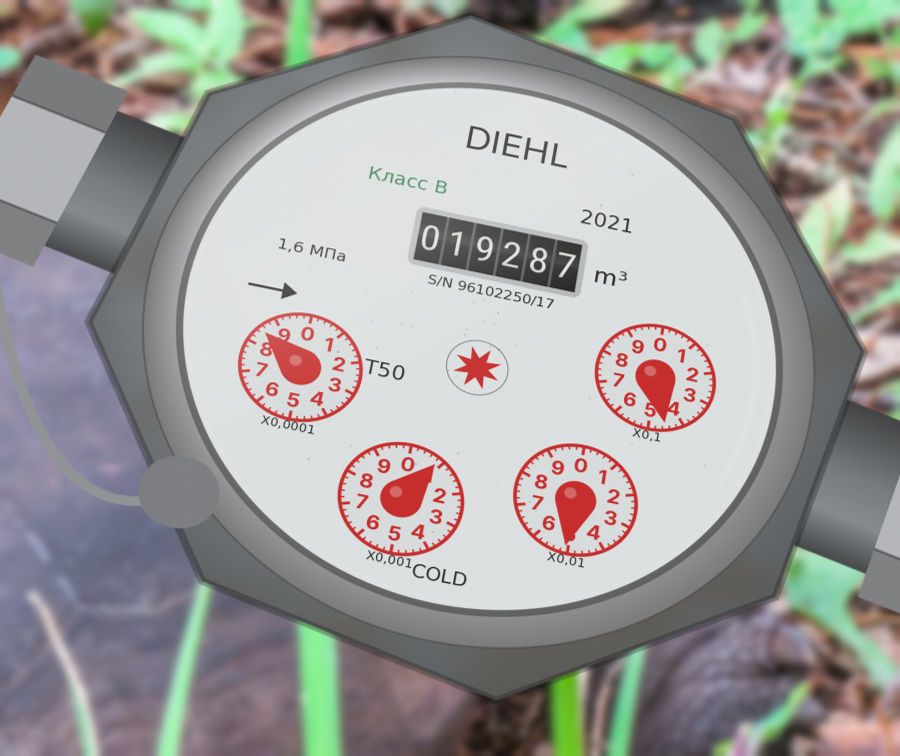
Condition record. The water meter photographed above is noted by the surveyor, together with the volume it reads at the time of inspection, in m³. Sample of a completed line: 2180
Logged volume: 19287.4508
